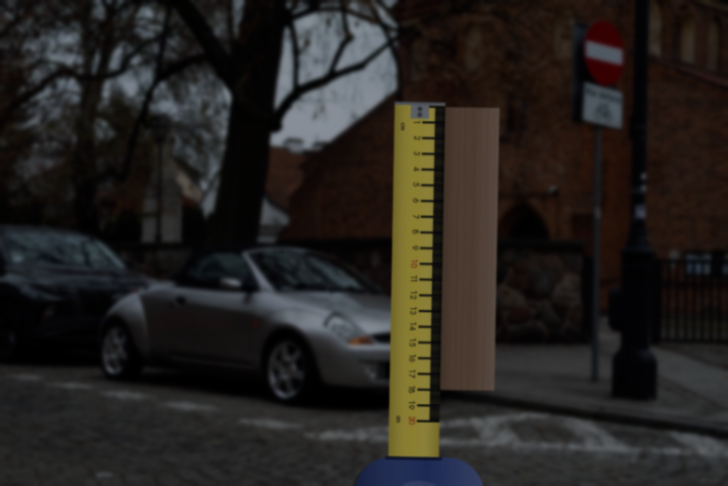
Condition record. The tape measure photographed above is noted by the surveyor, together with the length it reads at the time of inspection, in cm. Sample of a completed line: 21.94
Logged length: 18
